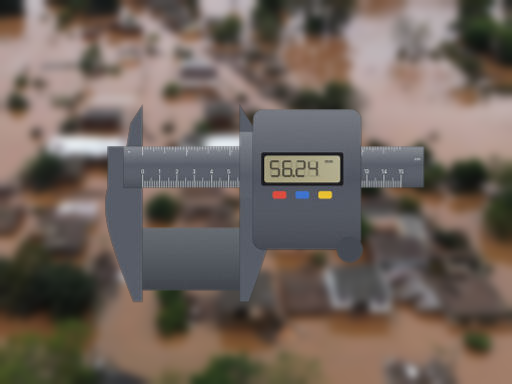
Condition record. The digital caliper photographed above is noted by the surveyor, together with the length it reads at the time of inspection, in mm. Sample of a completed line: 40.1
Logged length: 56.24
